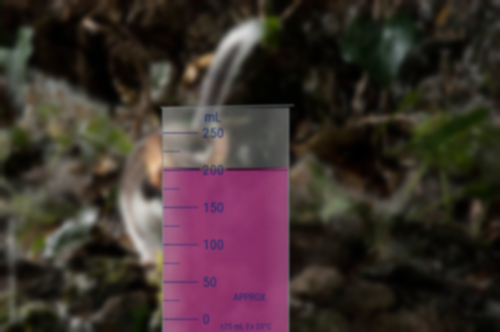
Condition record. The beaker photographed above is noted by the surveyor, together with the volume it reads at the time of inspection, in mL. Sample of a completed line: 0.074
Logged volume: 200
